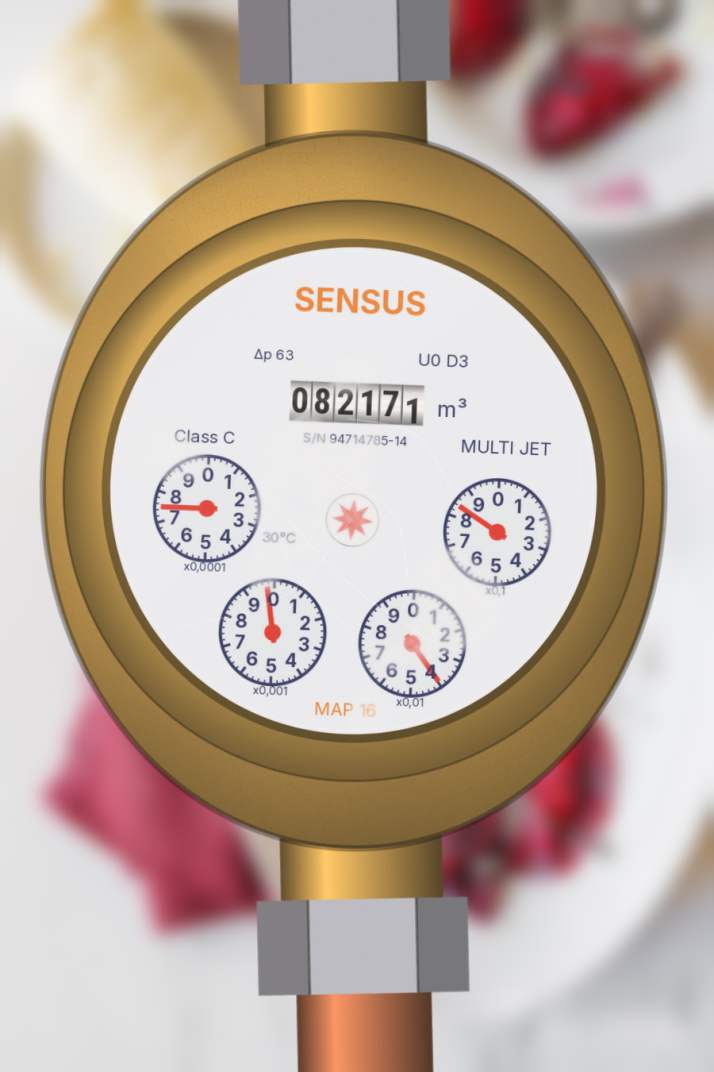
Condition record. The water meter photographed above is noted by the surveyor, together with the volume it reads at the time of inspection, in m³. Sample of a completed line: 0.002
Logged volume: 82170.8397
